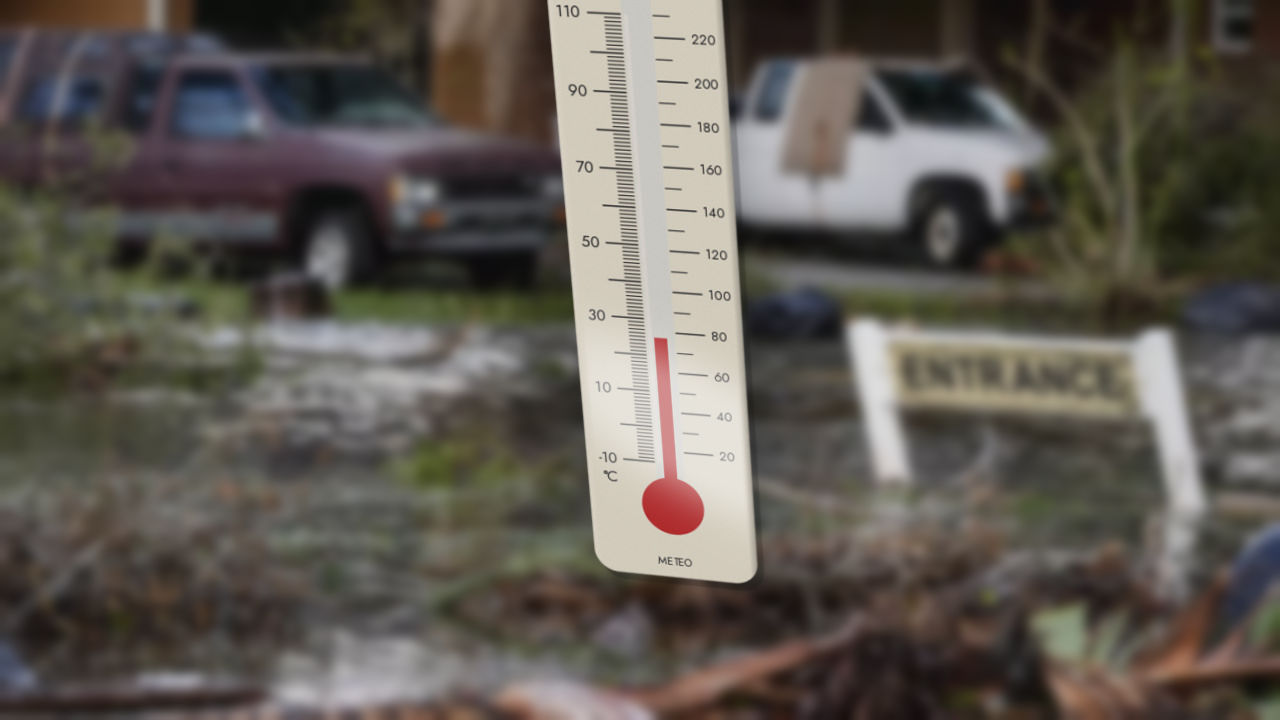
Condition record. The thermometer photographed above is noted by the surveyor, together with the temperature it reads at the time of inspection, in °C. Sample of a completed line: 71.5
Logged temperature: 25
